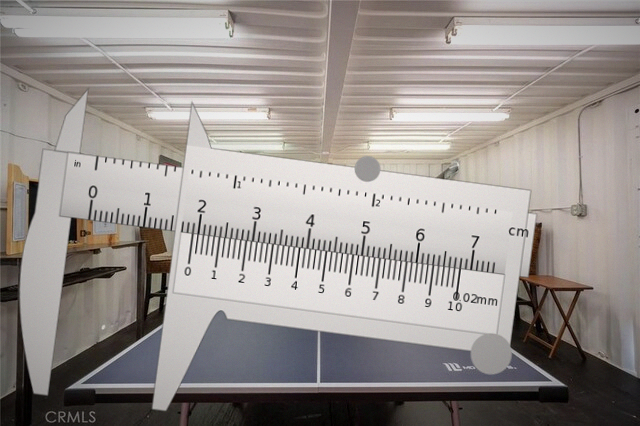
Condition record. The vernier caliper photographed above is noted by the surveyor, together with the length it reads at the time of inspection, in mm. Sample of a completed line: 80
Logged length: 19.0
